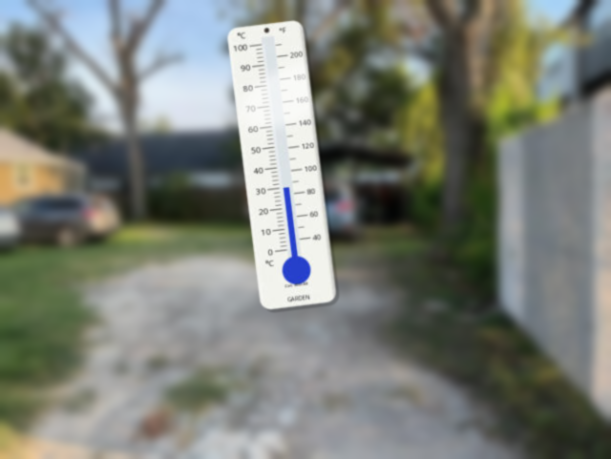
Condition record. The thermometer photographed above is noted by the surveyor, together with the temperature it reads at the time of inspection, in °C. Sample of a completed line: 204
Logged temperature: 30
